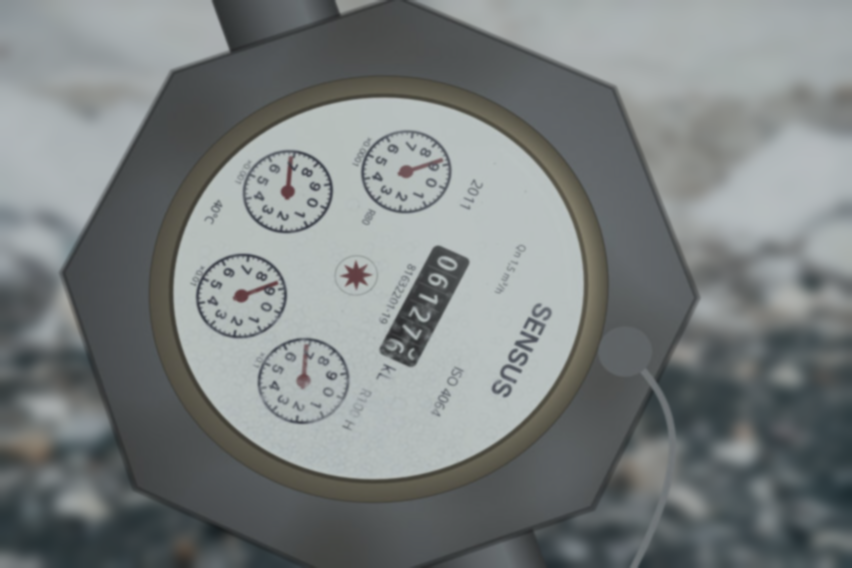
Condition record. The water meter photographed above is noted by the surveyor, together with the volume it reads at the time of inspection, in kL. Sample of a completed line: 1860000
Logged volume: 61275.6868
